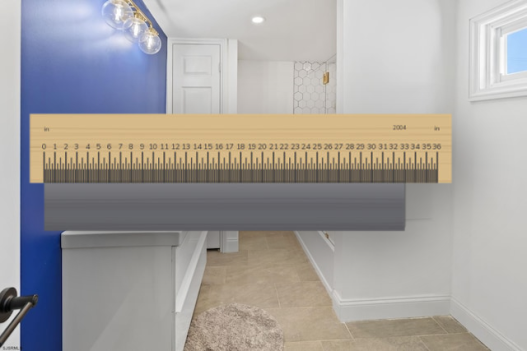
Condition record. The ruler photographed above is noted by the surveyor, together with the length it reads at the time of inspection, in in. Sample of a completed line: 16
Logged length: 33
